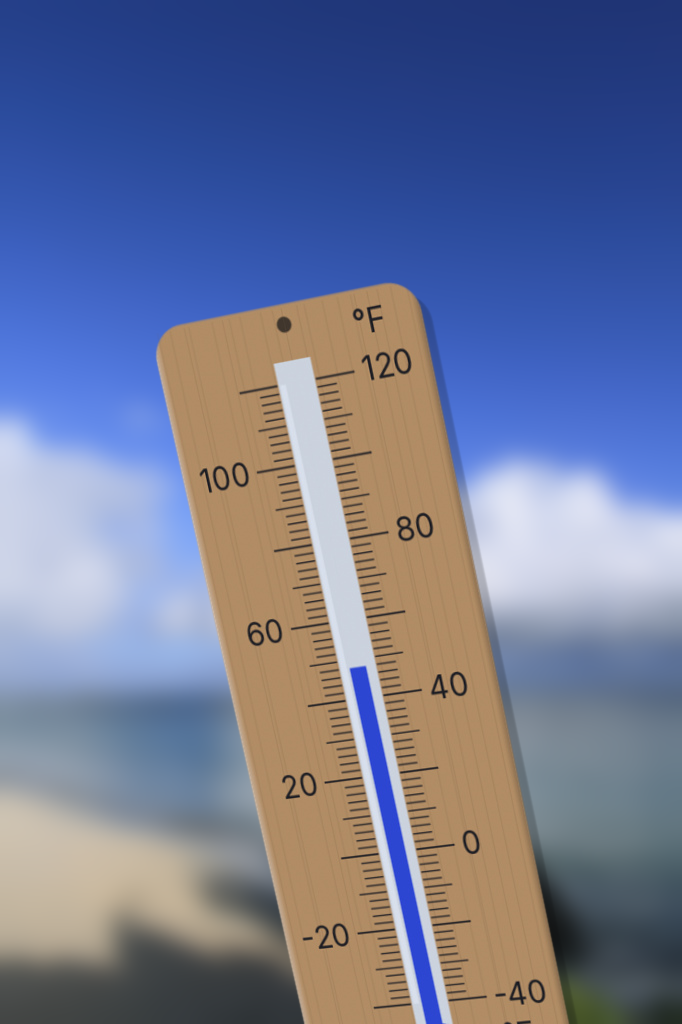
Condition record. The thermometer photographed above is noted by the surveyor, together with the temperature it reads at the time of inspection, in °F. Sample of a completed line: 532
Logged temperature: 48
